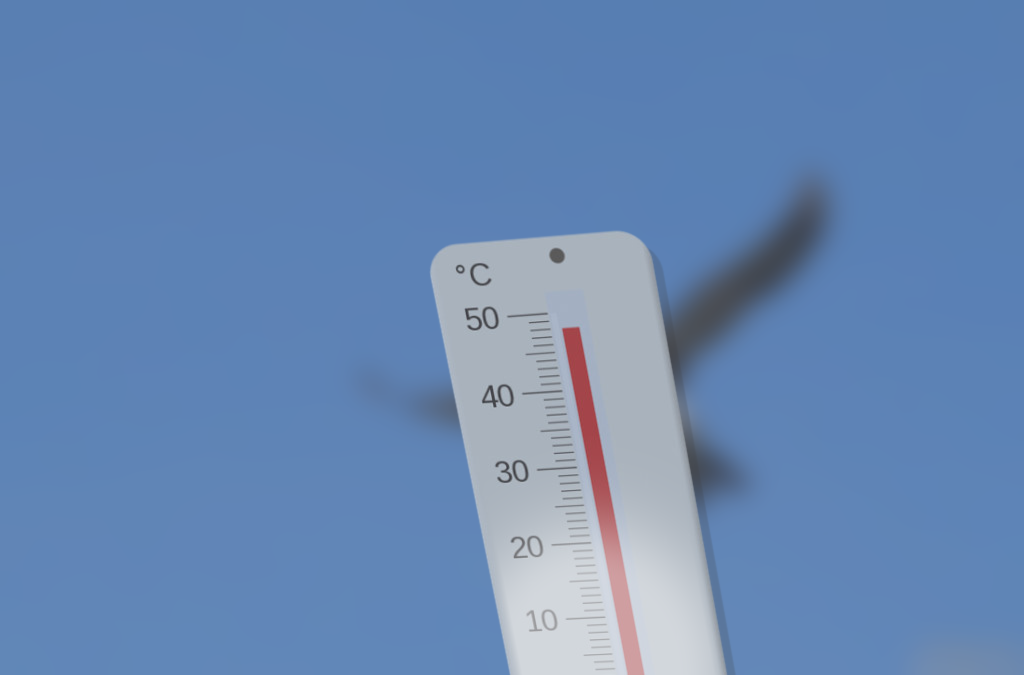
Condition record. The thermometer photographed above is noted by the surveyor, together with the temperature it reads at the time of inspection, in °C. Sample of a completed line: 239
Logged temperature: 48
